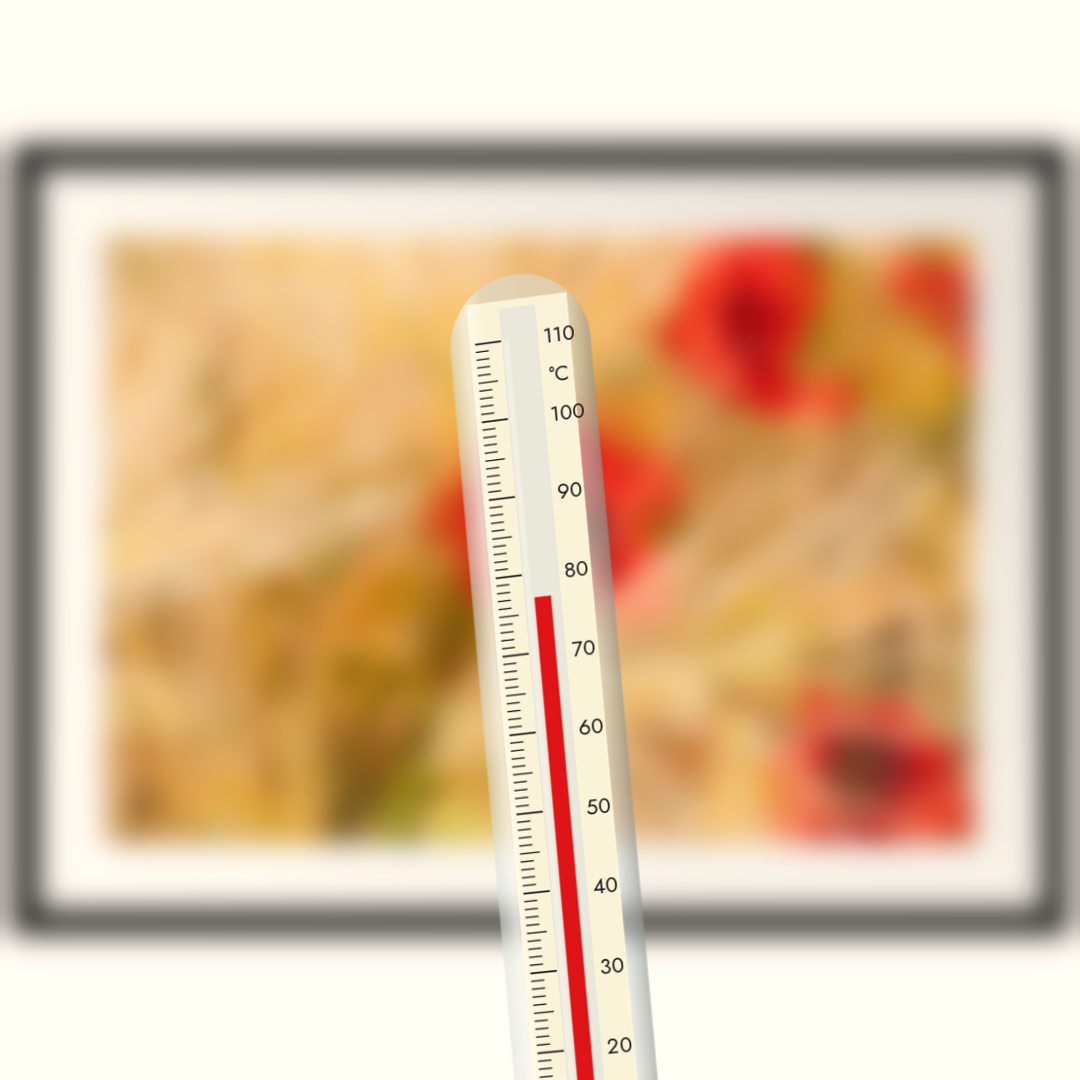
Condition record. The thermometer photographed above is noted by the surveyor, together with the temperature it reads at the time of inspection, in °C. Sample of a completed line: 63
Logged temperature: 77
